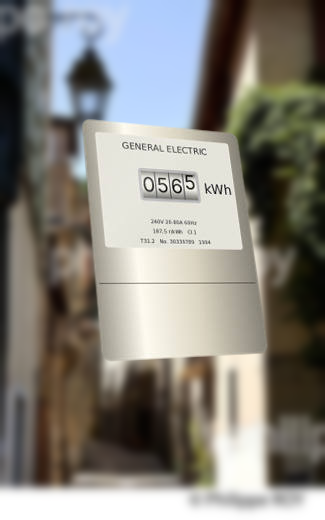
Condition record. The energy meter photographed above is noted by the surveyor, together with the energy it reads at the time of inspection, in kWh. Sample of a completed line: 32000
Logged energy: 565
